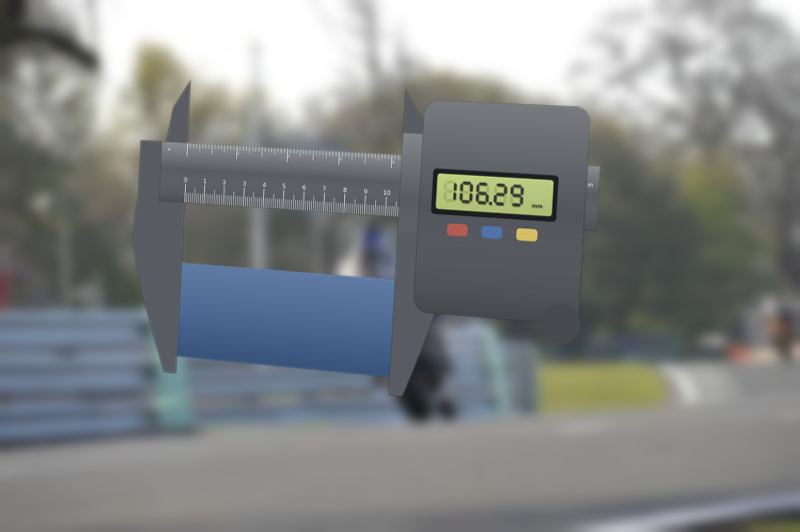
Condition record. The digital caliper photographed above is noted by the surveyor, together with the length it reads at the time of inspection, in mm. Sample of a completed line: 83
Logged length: 106.29
